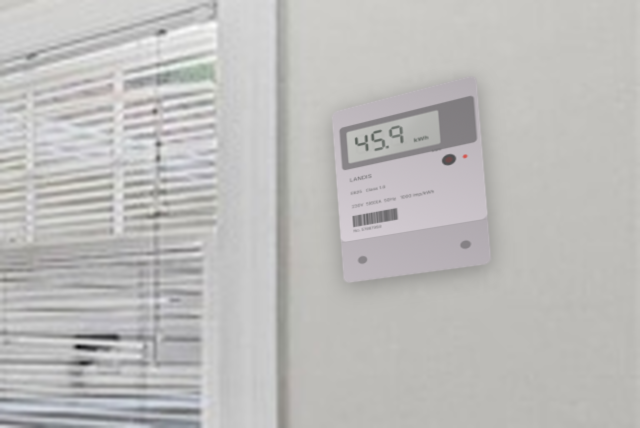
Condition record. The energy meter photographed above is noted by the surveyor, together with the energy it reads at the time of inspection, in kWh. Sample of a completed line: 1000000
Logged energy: 45.9
